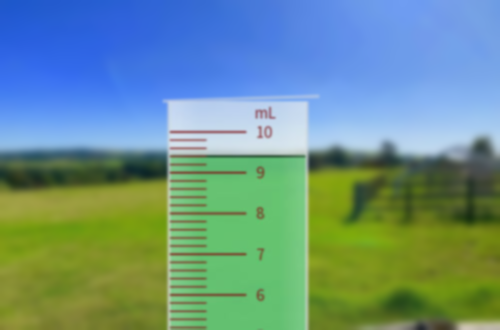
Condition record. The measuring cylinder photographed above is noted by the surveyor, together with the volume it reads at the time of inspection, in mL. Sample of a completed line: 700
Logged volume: 9.4
